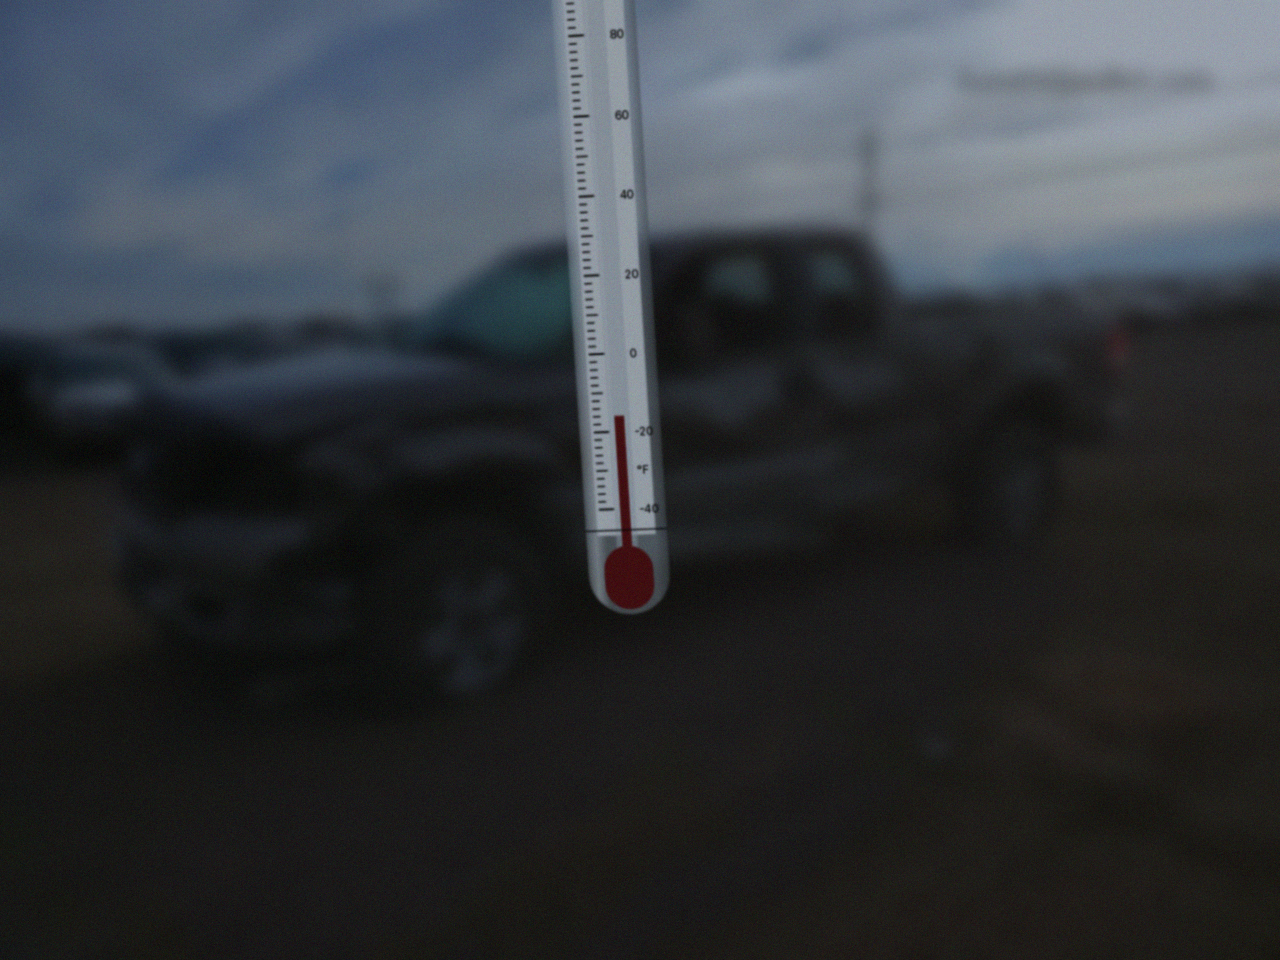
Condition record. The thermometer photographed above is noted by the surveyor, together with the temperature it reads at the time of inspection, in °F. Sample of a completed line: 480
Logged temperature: -16
